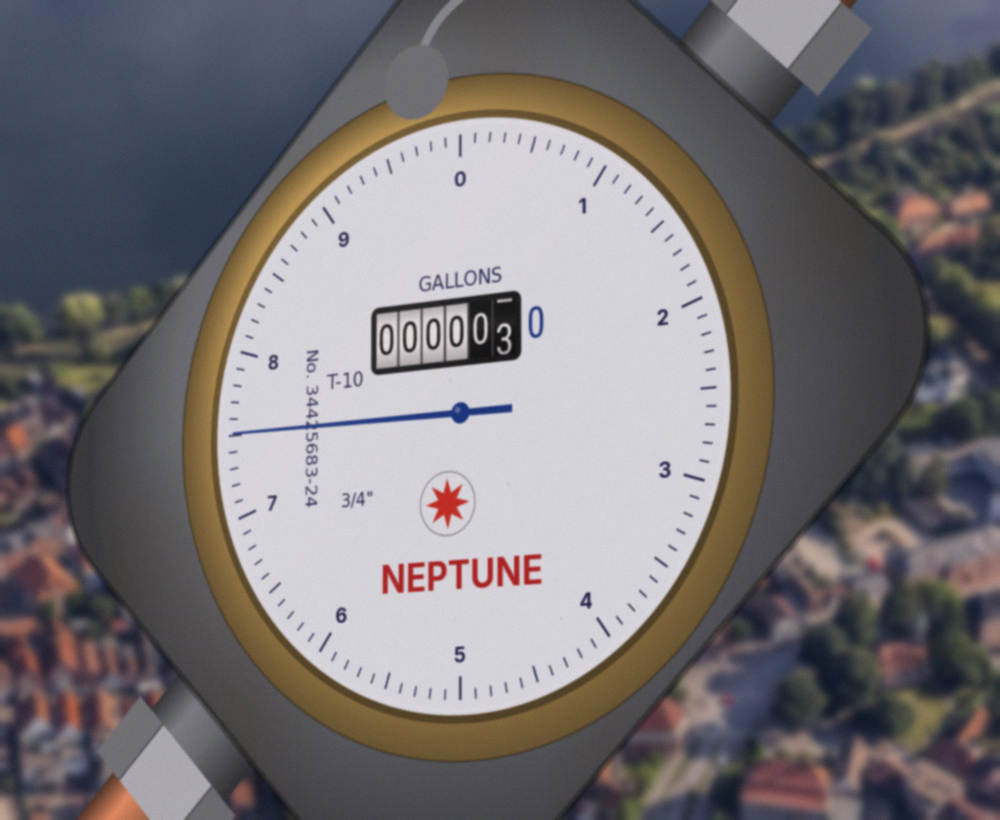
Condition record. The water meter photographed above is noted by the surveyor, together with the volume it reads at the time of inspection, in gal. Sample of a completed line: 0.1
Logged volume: 27.5
